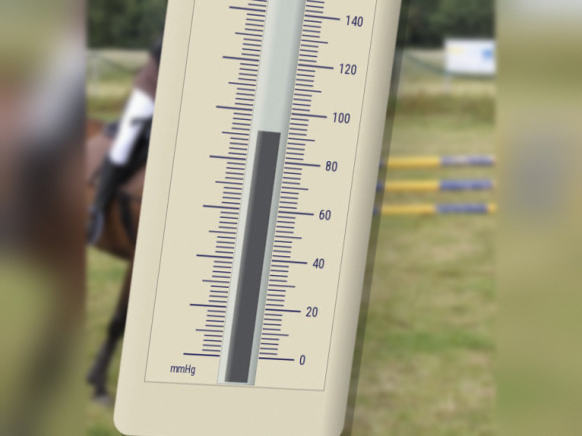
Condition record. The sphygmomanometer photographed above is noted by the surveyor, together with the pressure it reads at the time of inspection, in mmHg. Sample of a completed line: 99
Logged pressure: 92
